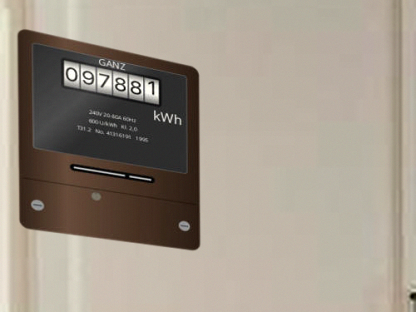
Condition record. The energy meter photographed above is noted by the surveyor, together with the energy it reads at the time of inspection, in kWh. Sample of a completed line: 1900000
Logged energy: 97881
